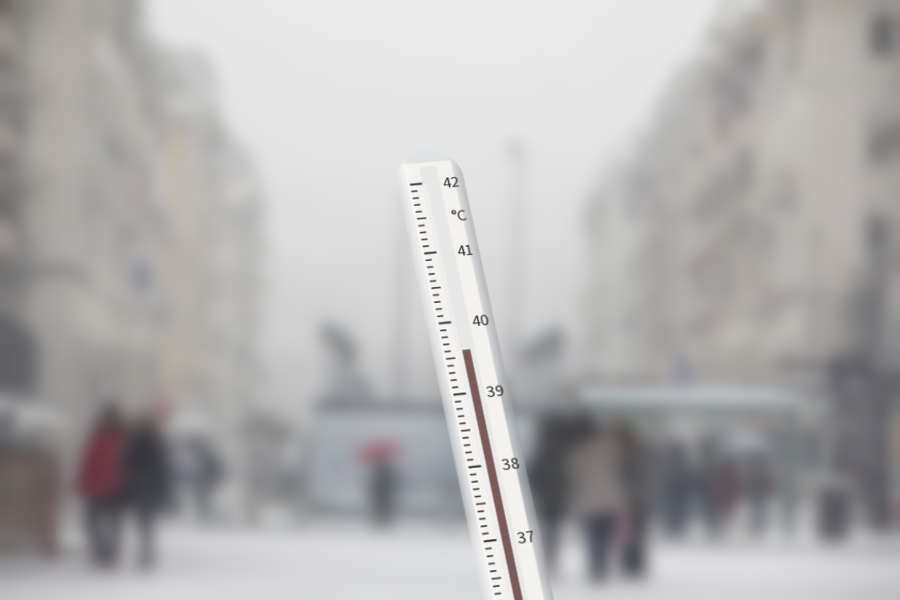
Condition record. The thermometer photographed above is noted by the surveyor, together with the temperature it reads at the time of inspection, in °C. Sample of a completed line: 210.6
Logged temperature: 39.6
